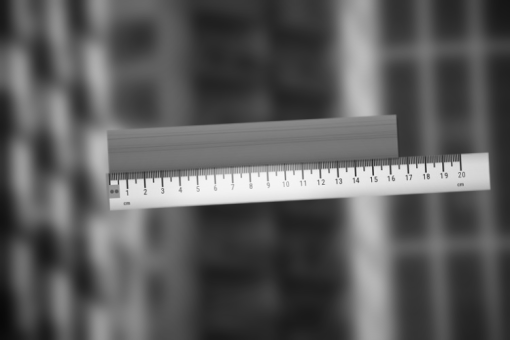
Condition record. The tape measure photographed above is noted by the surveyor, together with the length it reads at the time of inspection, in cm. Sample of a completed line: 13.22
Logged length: 16.5
